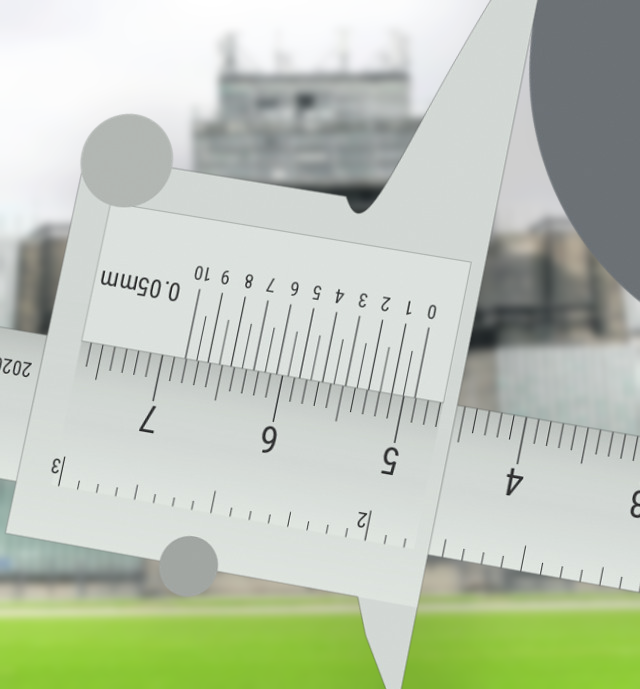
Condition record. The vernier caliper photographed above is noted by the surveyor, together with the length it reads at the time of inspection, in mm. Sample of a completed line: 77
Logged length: 49.1
